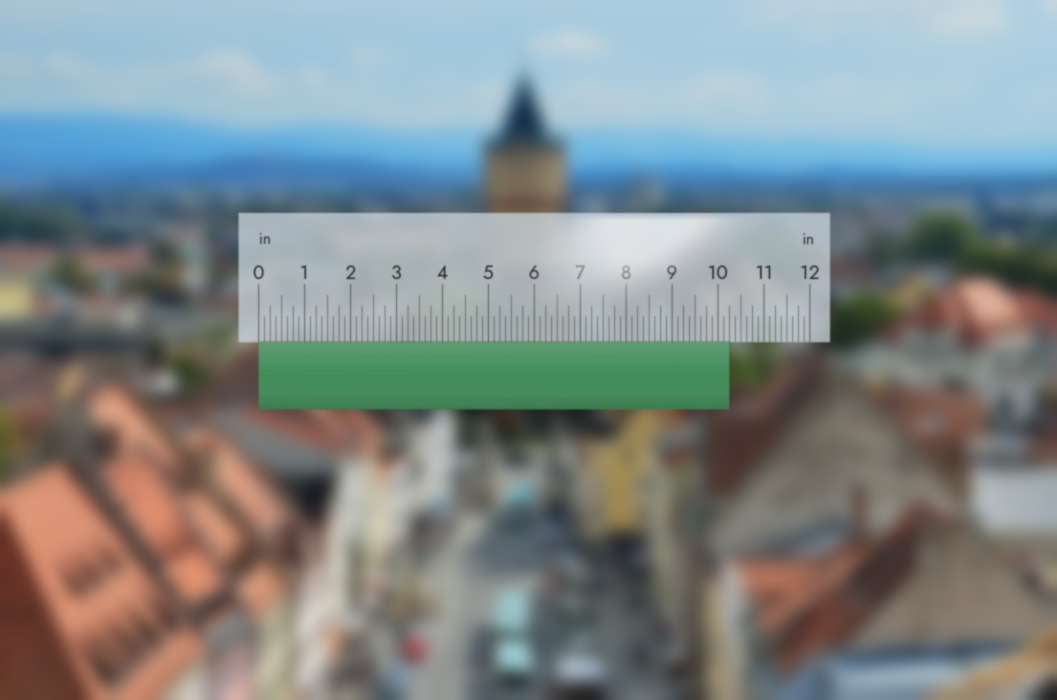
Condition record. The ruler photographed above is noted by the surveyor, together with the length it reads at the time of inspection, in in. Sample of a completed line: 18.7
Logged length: 10.25
